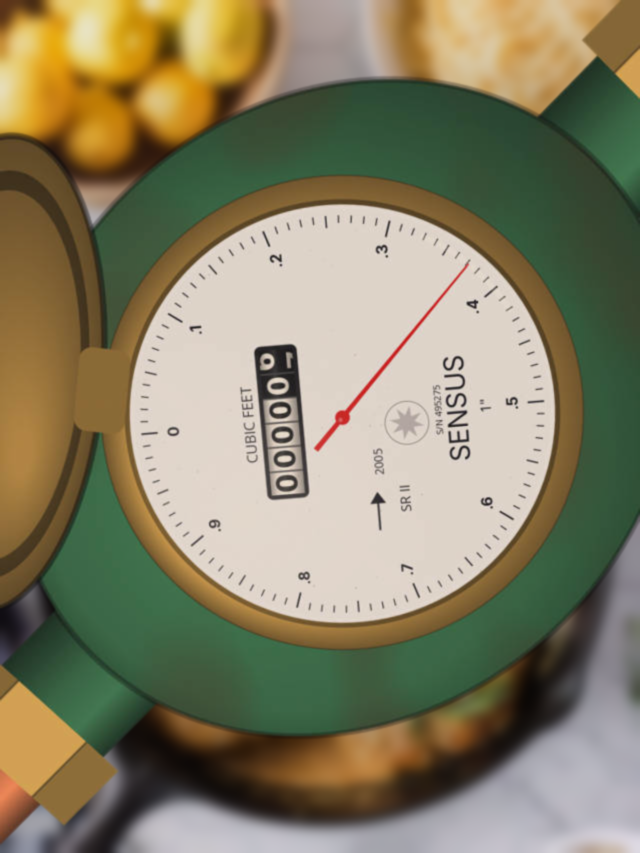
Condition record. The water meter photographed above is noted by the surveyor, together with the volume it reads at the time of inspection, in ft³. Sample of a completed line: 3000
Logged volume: 6.37
